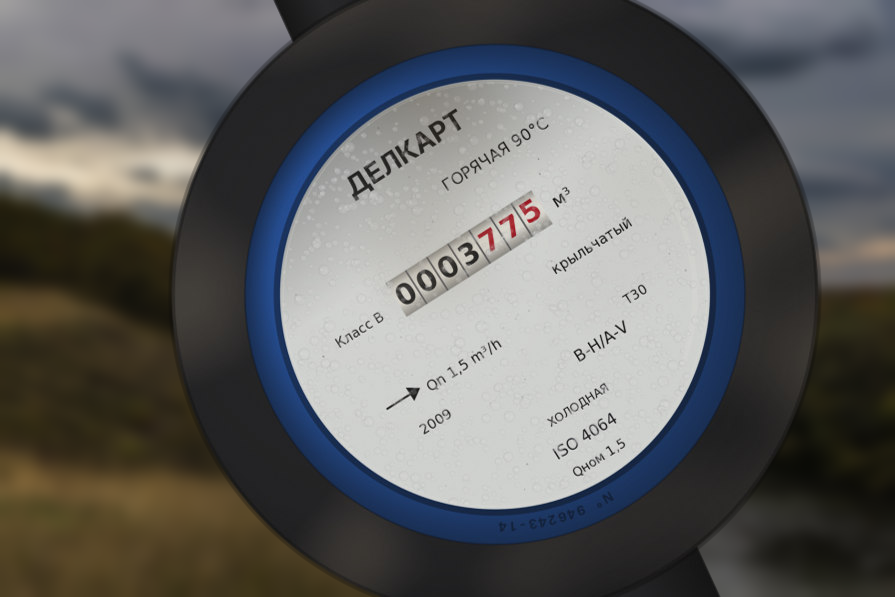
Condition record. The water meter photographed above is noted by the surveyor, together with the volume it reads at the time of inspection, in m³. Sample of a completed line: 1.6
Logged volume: 3.775
